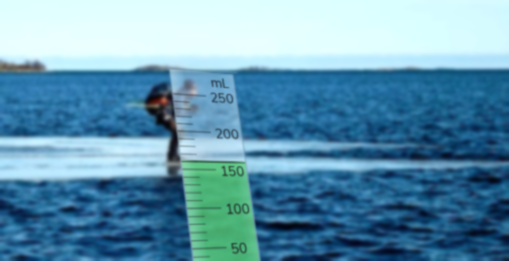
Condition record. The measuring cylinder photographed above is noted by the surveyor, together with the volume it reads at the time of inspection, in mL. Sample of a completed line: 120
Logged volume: 160
